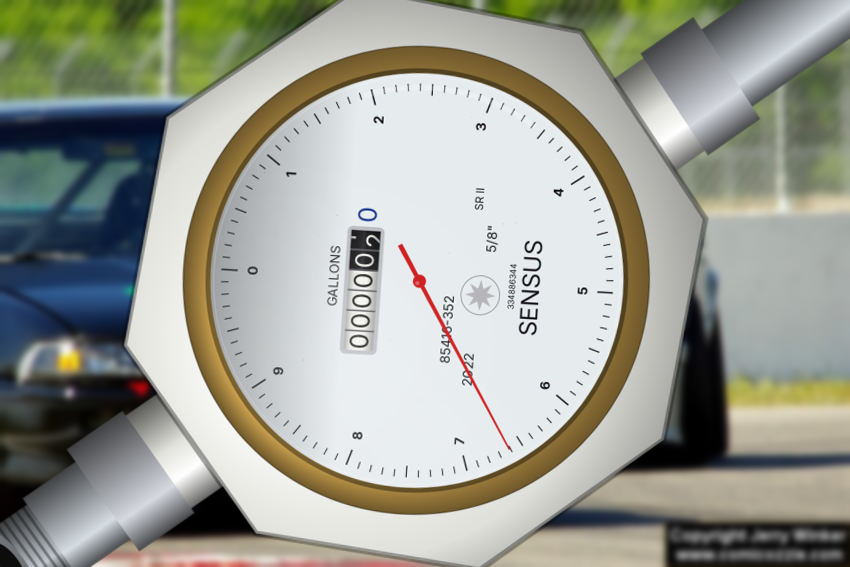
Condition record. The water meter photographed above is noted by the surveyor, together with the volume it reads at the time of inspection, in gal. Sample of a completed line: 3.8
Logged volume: 16.6
